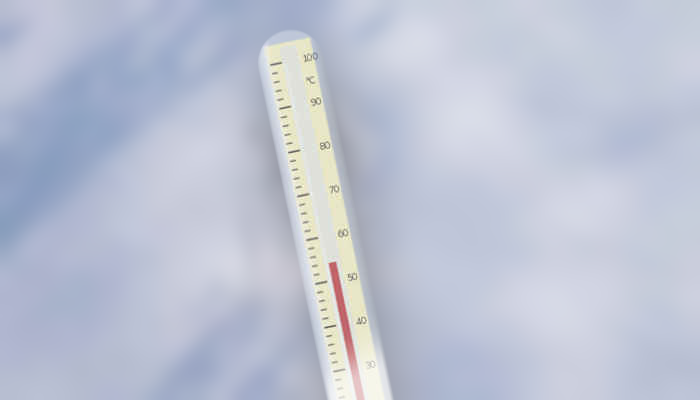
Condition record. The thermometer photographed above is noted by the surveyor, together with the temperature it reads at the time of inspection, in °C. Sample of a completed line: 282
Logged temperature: 54
